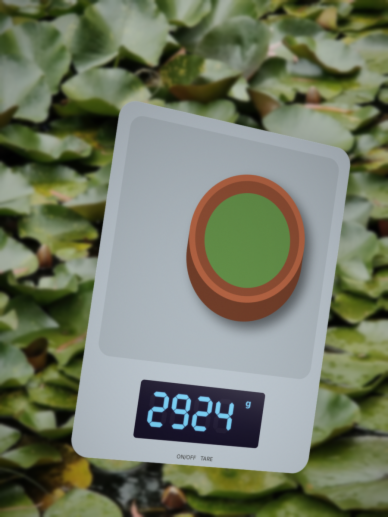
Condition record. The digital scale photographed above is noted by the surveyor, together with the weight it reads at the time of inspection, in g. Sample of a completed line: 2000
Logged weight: 2924
